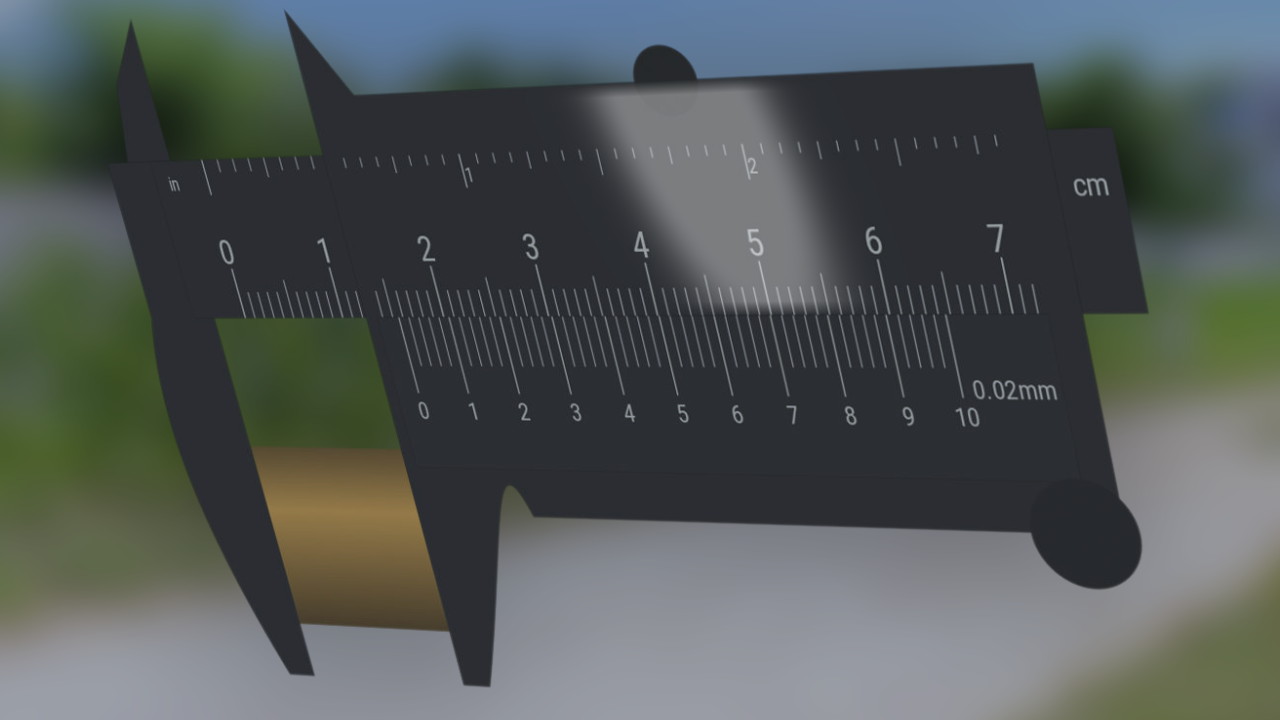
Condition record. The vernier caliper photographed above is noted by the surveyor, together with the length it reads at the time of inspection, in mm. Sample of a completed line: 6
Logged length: 15.6
